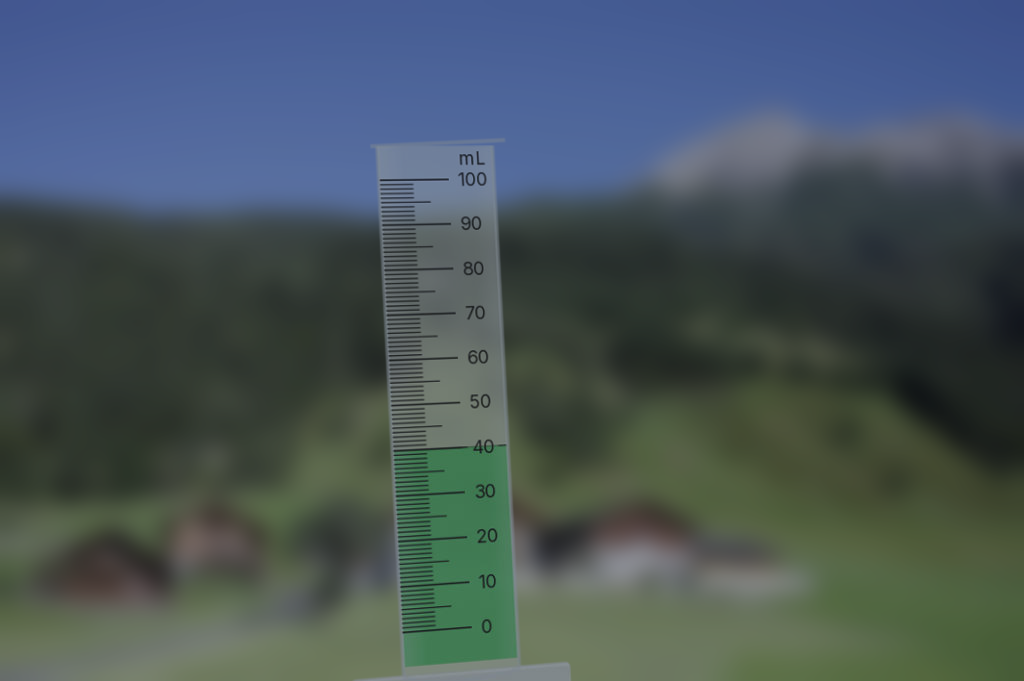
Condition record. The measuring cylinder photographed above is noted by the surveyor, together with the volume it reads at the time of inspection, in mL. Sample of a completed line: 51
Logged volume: 40
